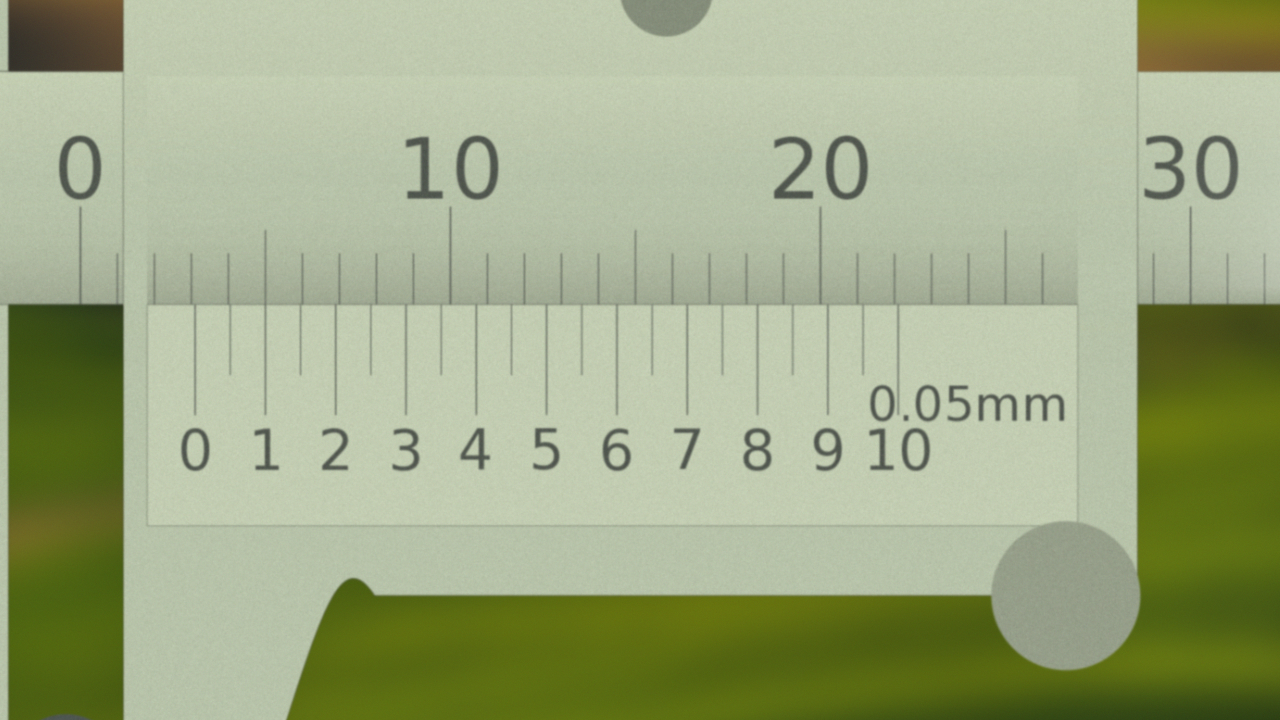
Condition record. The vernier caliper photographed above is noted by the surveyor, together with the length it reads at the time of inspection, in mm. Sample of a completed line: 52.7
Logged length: 3.10
